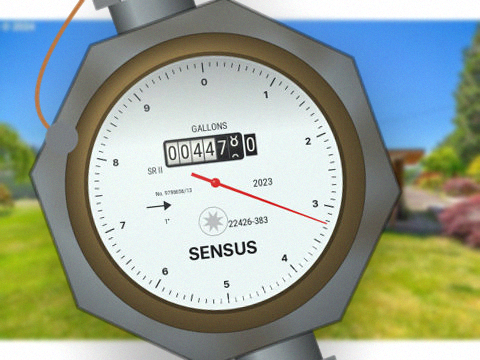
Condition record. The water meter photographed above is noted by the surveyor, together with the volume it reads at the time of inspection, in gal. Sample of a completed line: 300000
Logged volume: 44783.2
